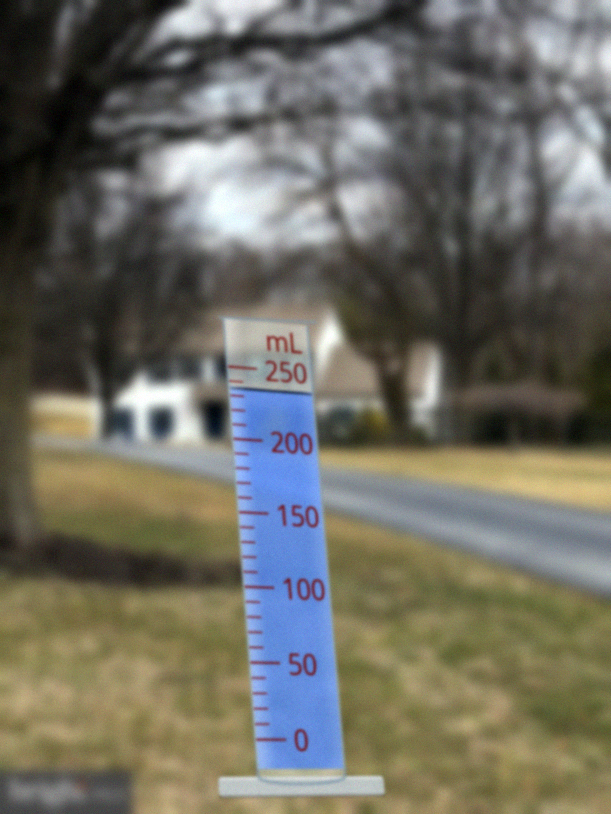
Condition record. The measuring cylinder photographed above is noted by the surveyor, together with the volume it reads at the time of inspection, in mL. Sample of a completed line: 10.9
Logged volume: 235
